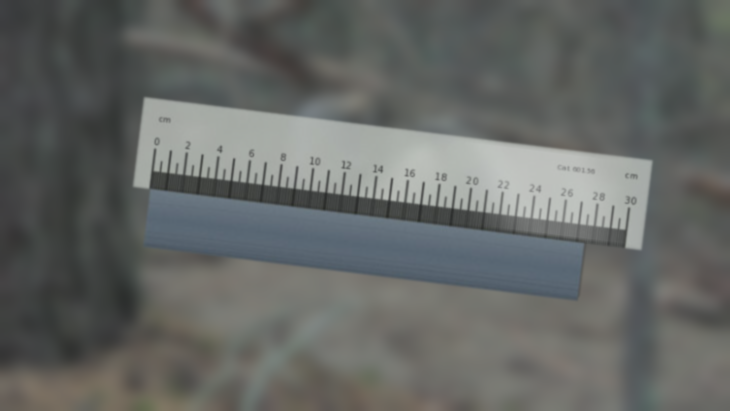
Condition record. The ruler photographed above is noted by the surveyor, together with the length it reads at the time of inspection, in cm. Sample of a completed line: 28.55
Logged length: 27.5
